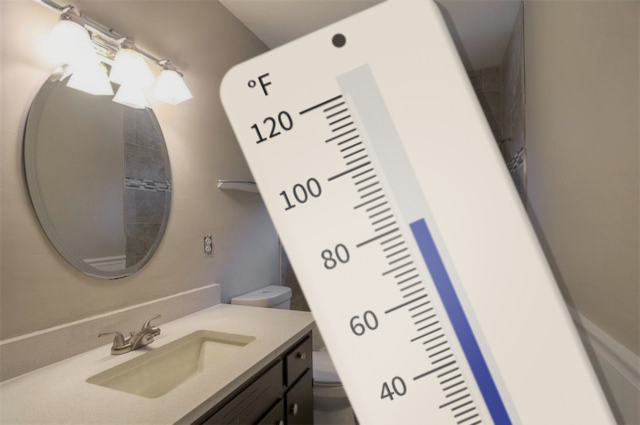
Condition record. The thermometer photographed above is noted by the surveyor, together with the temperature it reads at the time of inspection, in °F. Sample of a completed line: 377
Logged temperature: 80
